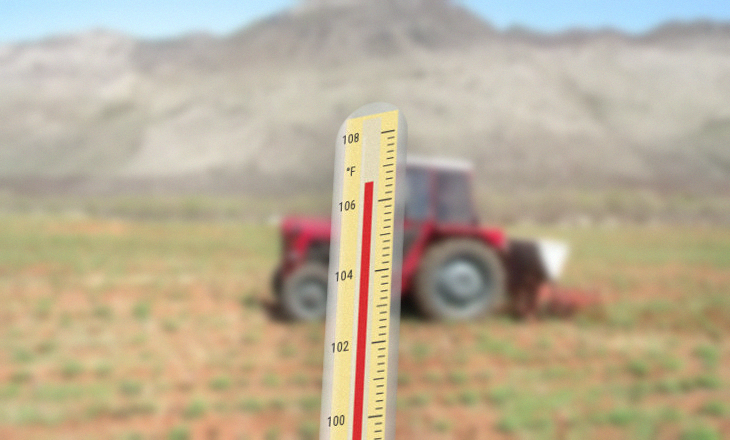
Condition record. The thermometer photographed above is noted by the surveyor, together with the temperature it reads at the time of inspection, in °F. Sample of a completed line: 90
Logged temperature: 106.6
